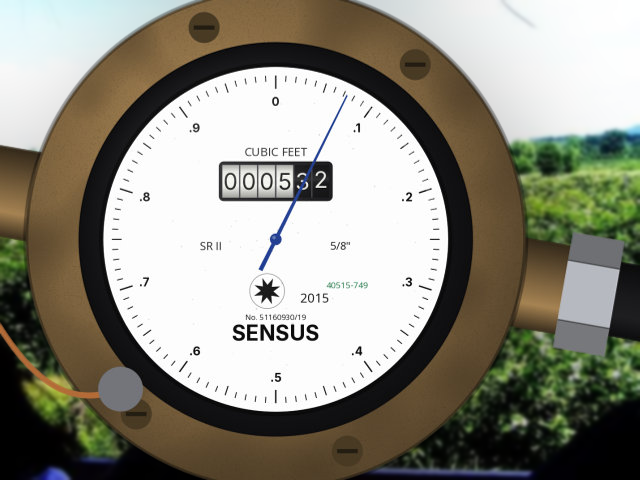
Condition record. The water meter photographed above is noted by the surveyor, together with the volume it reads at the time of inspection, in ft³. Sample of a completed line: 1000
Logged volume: 532.07
